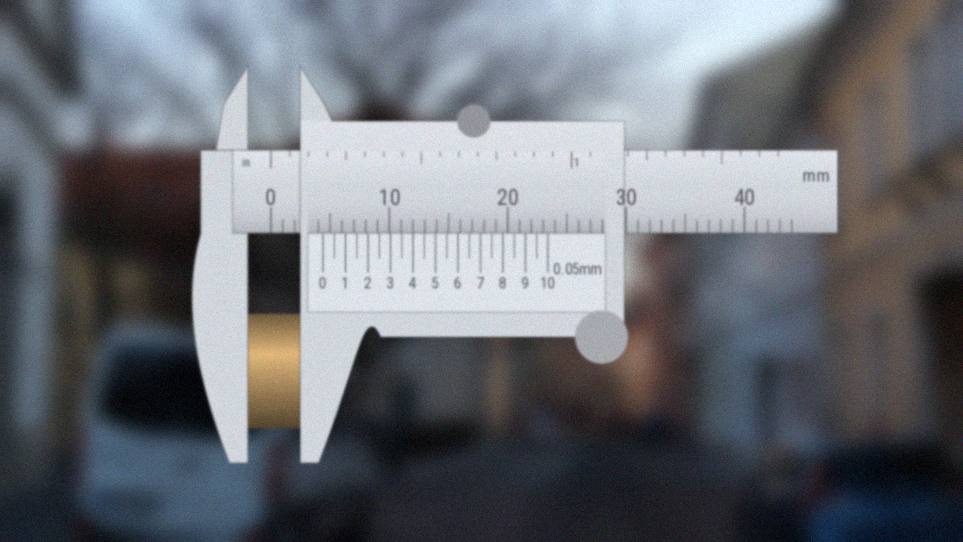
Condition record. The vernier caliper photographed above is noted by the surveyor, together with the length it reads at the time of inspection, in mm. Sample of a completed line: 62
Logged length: 4.4
